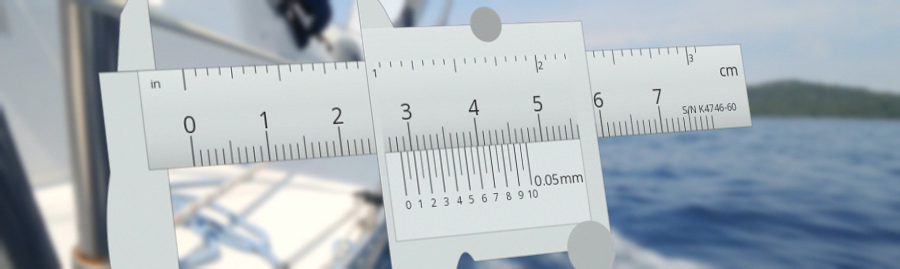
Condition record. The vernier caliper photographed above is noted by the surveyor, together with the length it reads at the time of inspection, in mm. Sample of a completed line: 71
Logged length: 28.4
